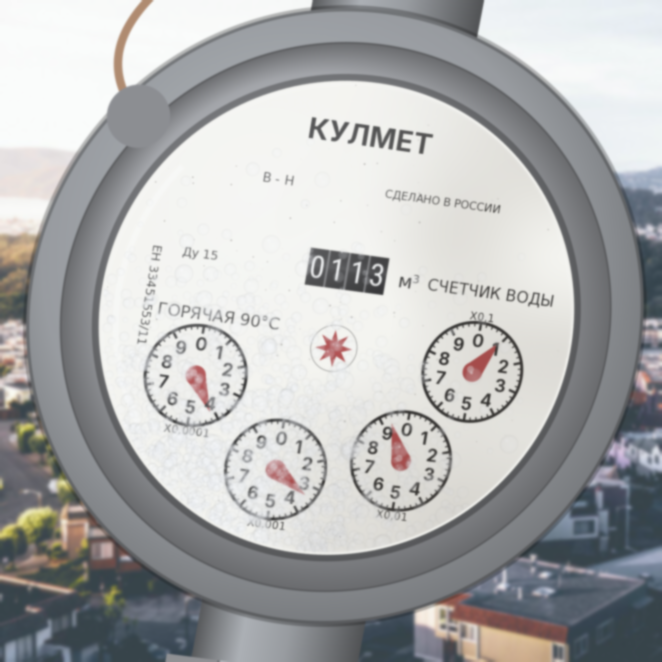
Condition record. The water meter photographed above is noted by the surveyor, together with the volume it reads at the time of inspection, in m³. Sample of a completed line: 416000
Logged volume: 113.0934
